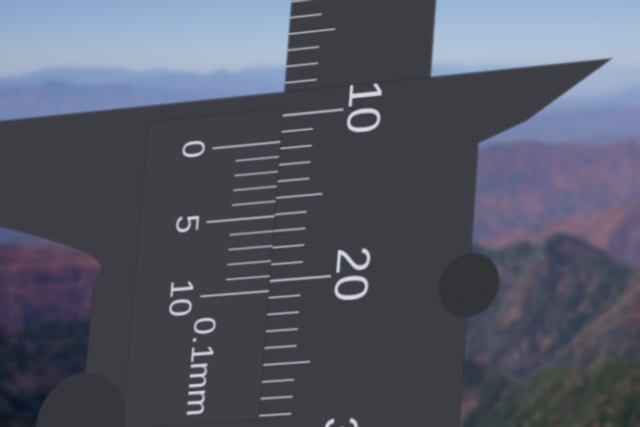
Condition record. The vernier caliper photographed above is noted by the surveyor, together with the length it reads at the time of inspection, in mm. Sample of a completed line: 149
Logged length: 11.6
